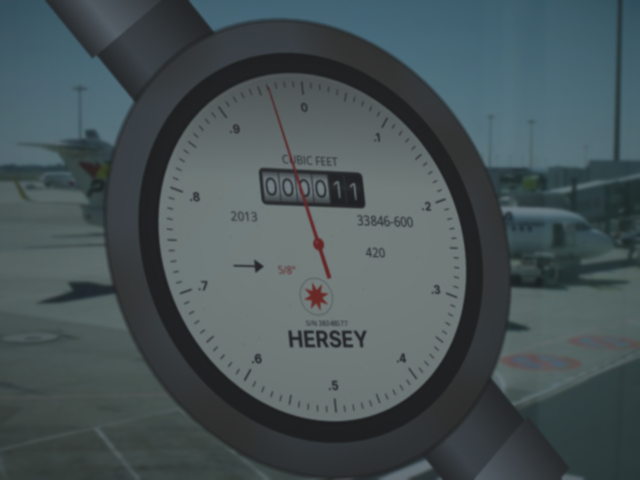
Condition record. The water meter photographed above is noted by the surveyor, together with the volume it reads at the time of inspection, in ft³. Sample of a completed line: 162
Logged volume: 10.96
